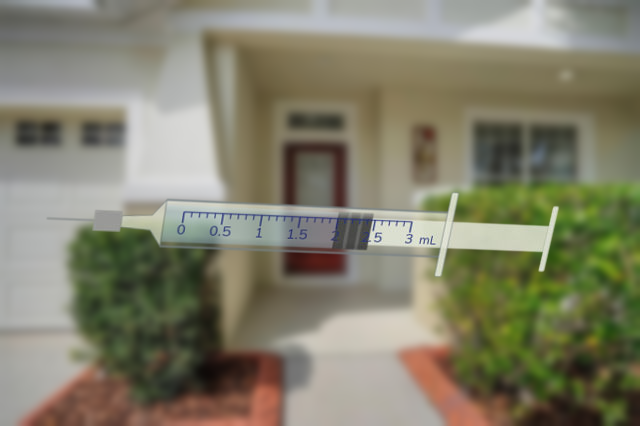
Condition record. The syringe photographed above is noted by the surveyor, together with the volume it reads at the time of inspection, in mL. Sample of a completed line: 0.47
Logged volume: 2
